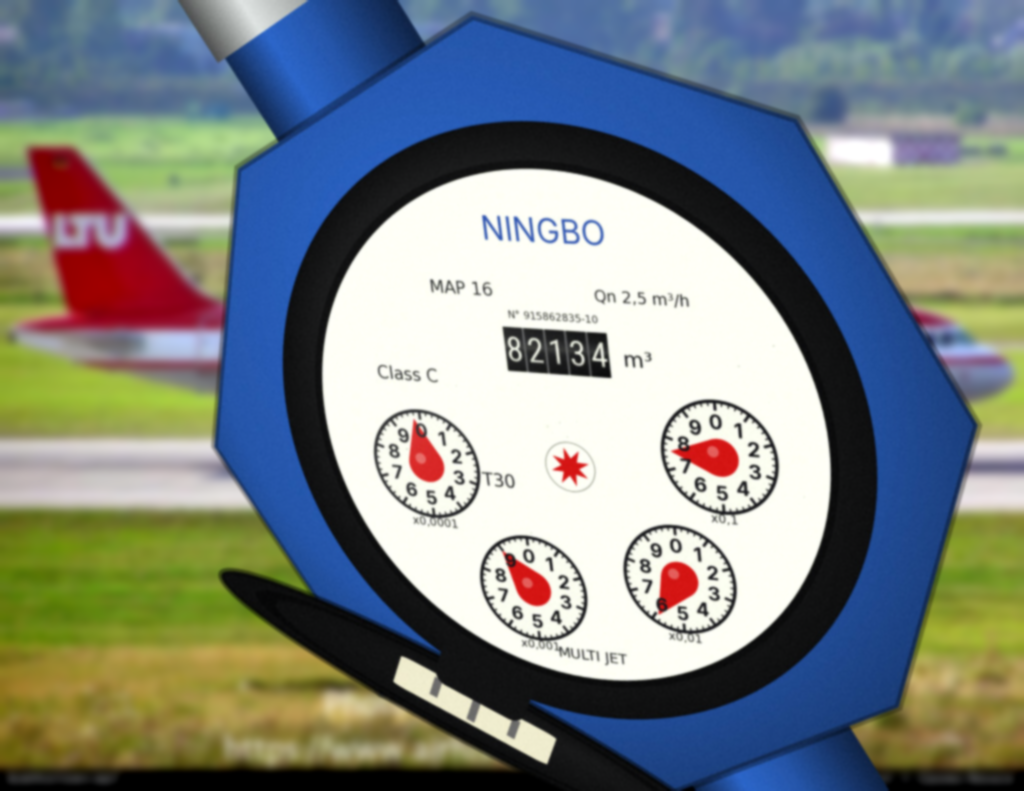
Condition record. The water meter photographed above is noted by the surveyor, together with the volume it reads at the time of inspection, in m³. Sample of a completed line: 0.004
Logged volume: 82134.7589
